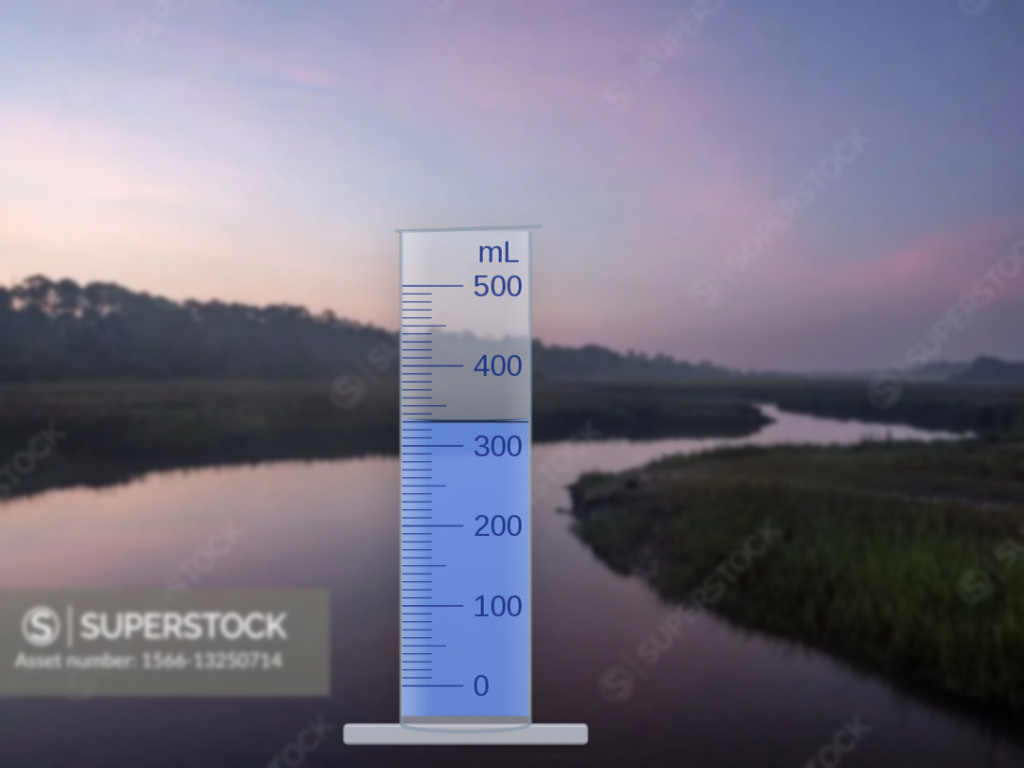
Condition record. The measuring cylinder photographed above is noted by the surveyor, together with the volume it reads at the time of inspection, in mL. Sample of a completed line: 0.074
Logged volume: 330
